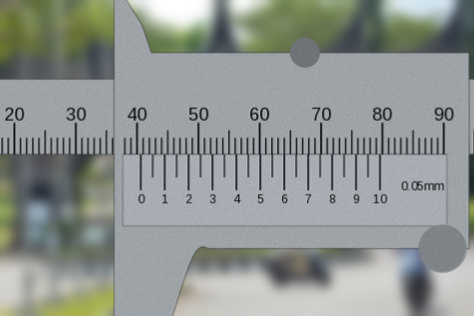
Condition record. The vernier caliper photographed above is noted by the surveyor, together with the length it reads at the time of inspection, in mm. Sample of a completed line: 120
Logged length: 40.6
